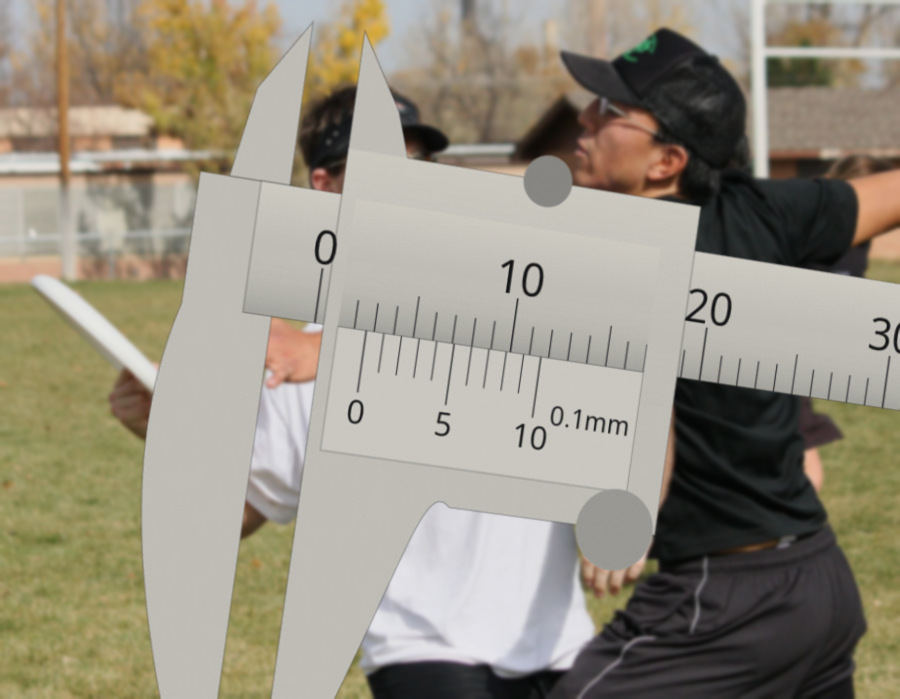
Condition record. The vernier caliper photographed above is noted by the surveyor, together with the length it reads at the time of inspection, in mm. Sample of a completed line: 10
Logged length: 2.6
